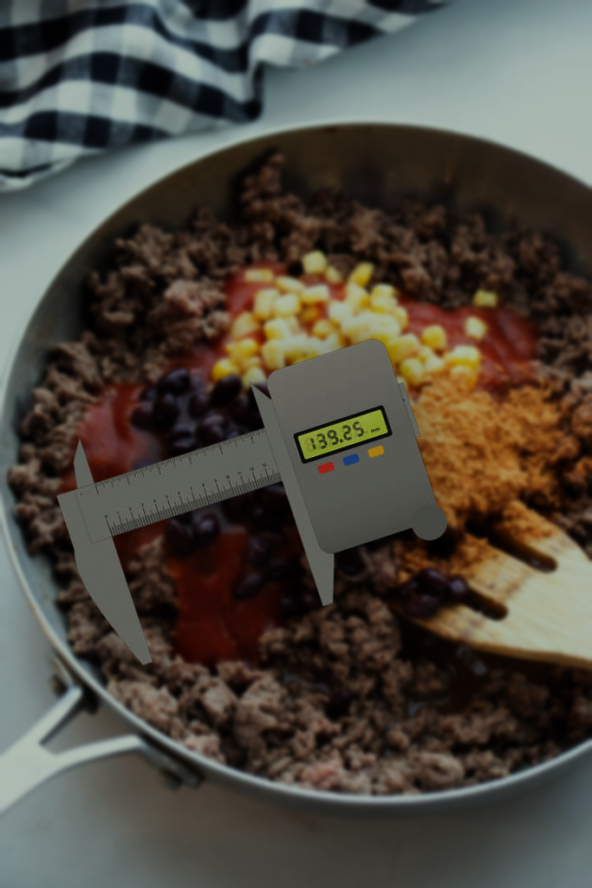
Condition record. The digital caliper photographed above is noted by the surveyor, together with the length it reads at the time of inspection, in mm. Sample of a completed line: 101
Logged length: 139.25
